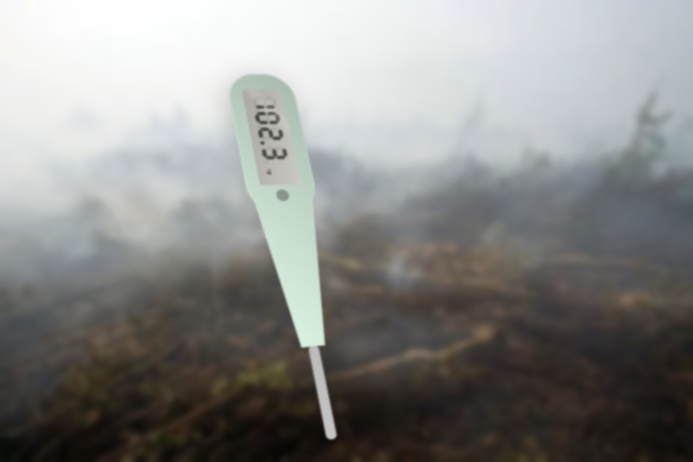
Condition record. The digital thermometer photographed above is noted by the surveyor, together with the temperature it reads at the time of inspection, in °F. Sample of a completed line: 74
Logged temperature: 102.3
